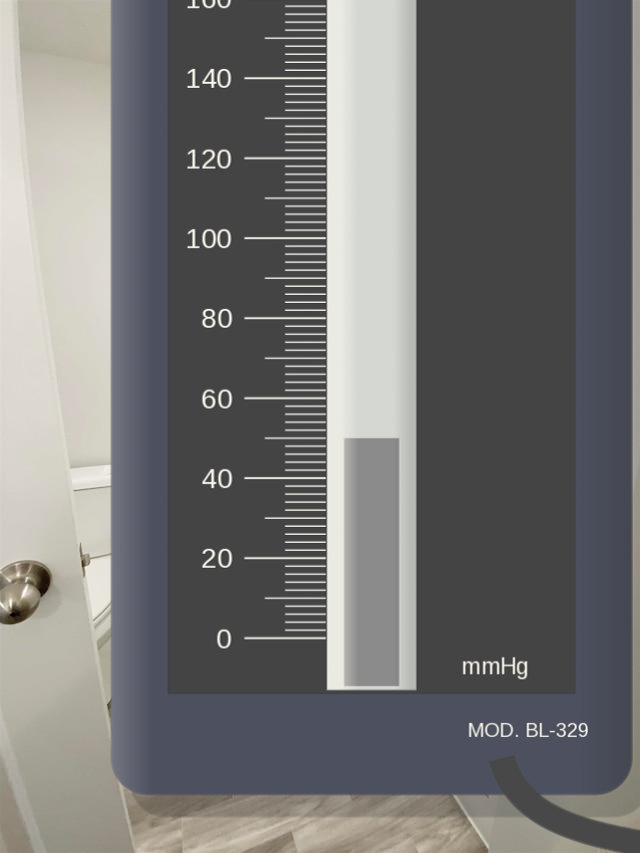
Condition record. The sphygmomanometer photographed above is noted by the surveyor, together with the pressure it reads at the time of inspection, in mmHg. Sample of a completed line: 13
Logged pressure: 50
